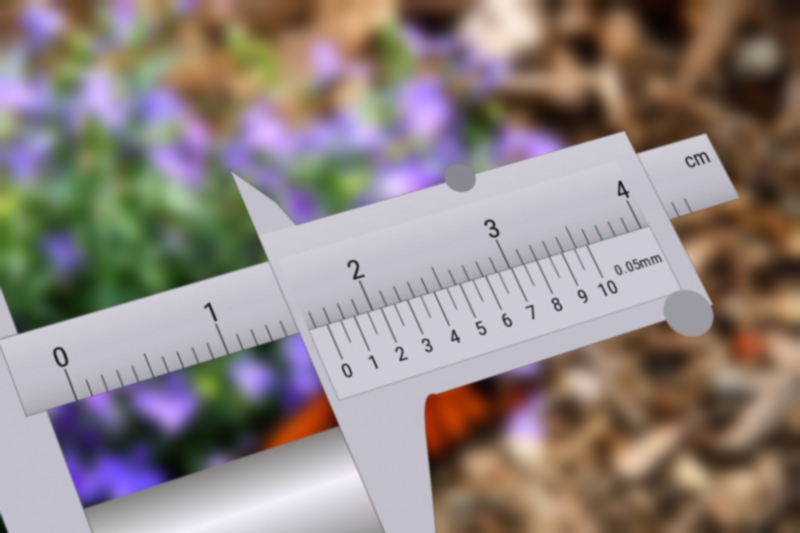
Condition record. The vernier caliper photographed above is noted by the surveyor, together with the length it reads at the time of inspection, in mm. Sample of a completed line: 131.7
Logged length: 16.8
